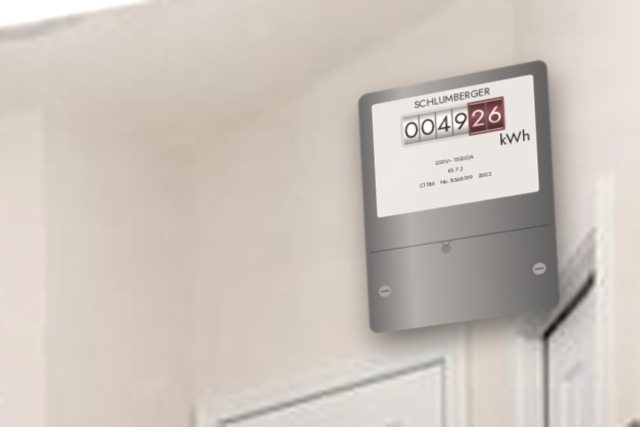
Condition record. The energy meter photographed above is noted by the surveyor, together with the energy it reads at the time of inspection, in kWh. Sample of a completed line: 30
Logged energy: 49.26
